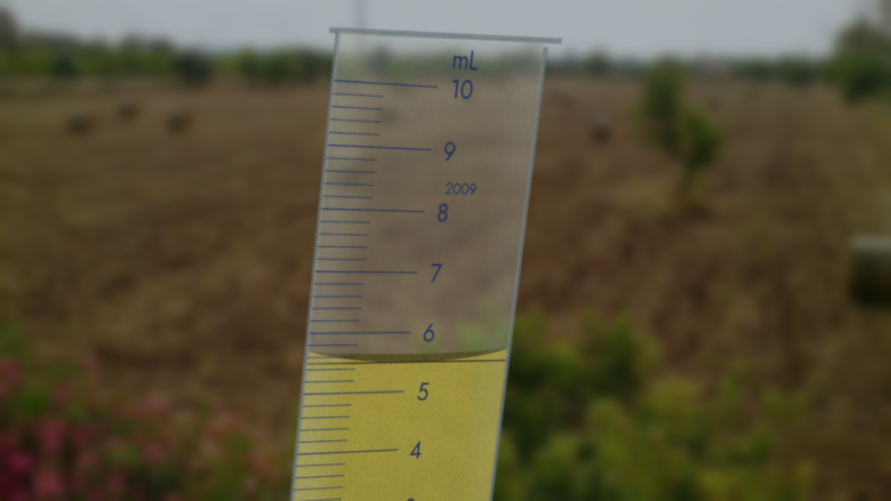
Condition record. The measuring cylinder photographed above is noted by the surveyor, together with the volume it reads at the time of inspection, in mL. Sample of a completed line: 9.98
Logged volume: 5.5
